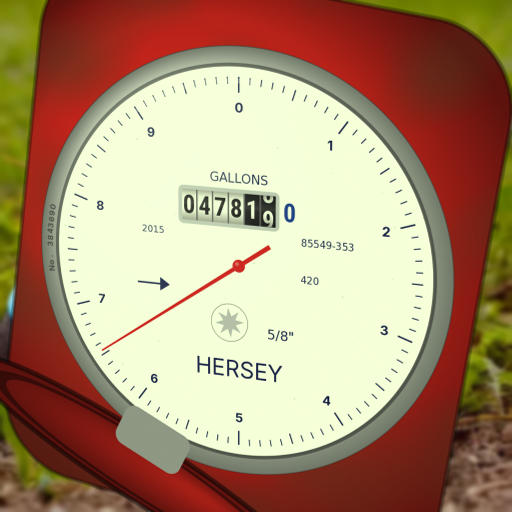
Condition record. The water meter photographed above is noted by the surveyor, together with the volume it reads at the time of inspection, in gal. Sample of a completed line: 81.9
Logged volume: 478186.5
